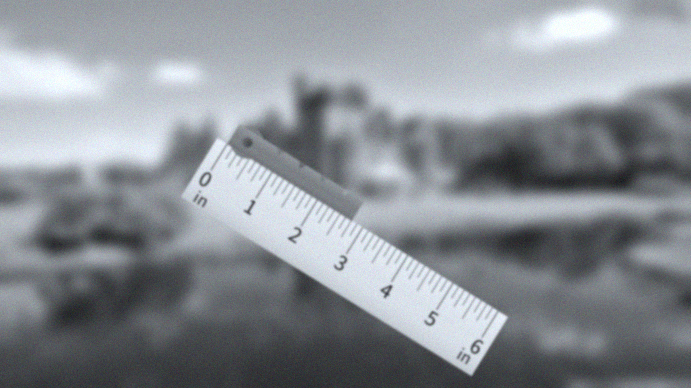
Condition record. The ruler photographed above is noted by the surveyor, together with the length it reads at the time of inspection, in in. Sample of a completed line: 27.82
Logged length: 2.75
